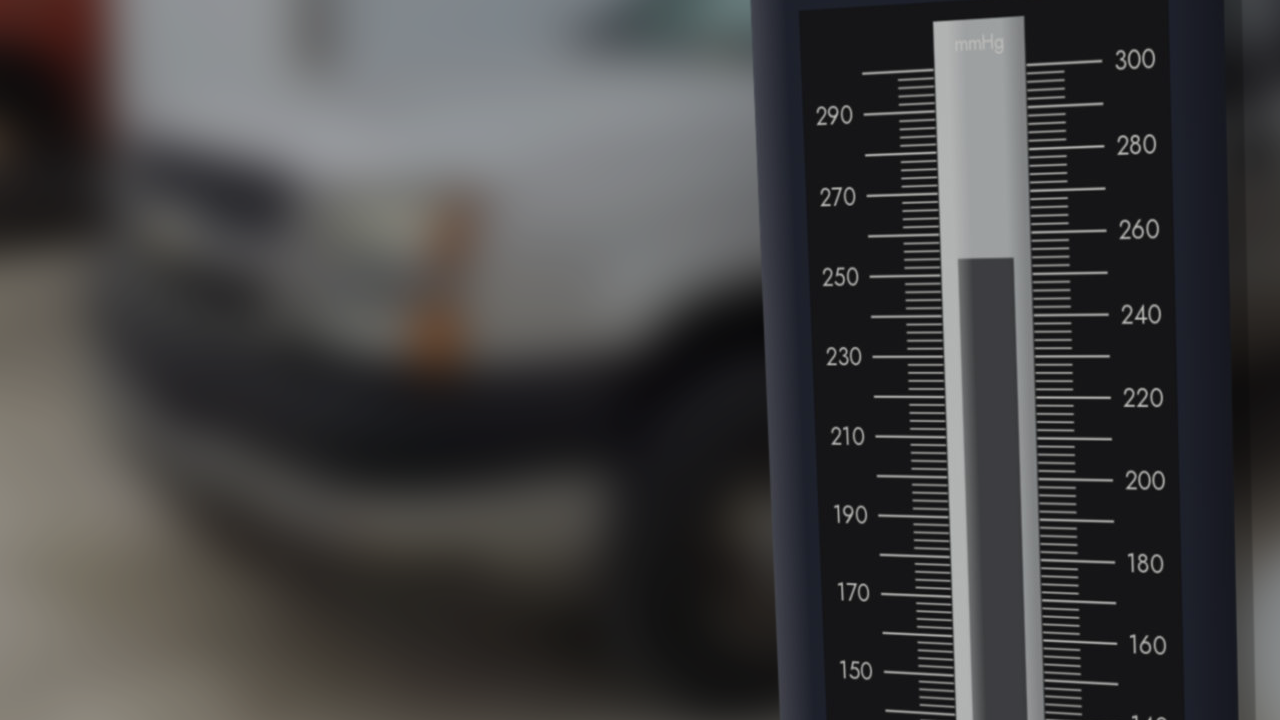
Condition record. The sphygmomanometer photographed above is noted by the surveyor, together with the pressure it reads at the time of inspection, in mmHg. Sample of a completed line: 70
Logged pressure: 254
